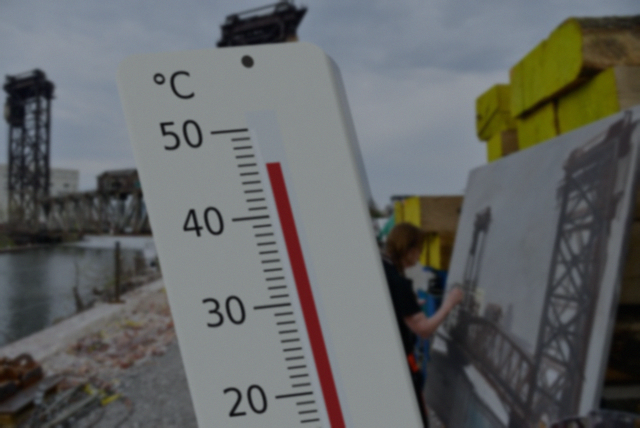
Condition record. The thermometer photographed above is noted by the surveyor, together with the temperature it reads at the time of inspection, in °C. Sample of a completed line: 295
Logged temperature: 46
